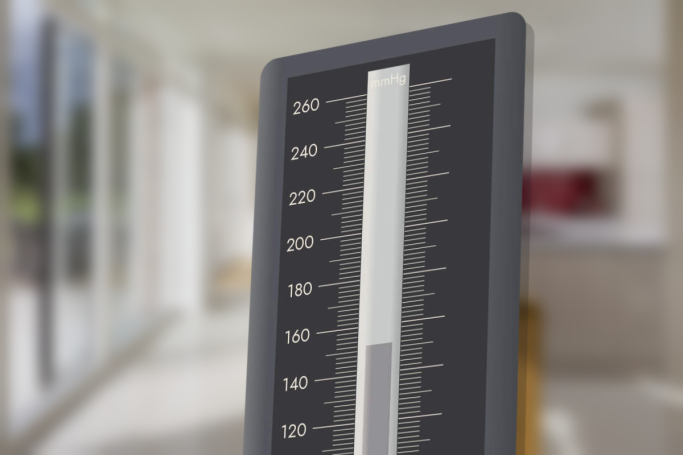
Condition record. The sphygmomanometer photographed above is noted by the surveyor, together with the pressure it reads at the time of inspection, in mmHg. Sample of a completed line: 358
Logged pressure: 152
